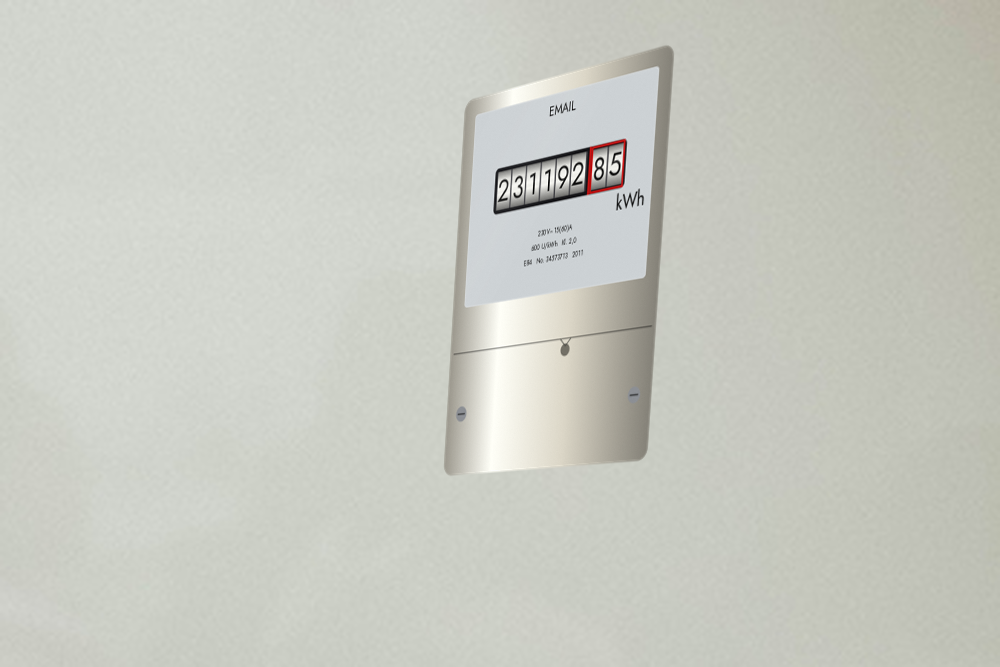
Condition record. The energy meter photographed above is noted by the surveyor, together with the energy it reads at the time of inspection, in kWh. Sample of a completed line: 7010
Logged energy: 231192.85
